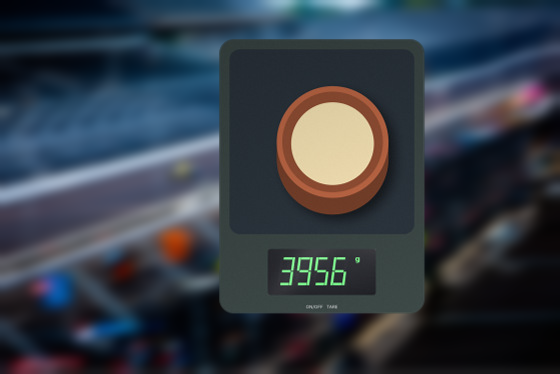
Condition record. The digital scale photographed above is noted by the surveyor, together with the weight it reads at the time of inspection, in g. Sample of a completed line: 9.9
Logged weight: 3956
